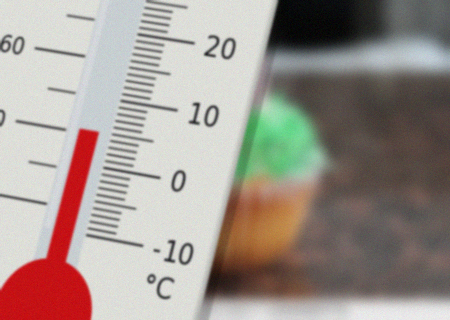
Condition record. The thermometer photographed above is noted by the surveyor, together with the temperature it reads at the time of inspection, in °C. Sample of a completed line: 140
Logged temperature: 5
